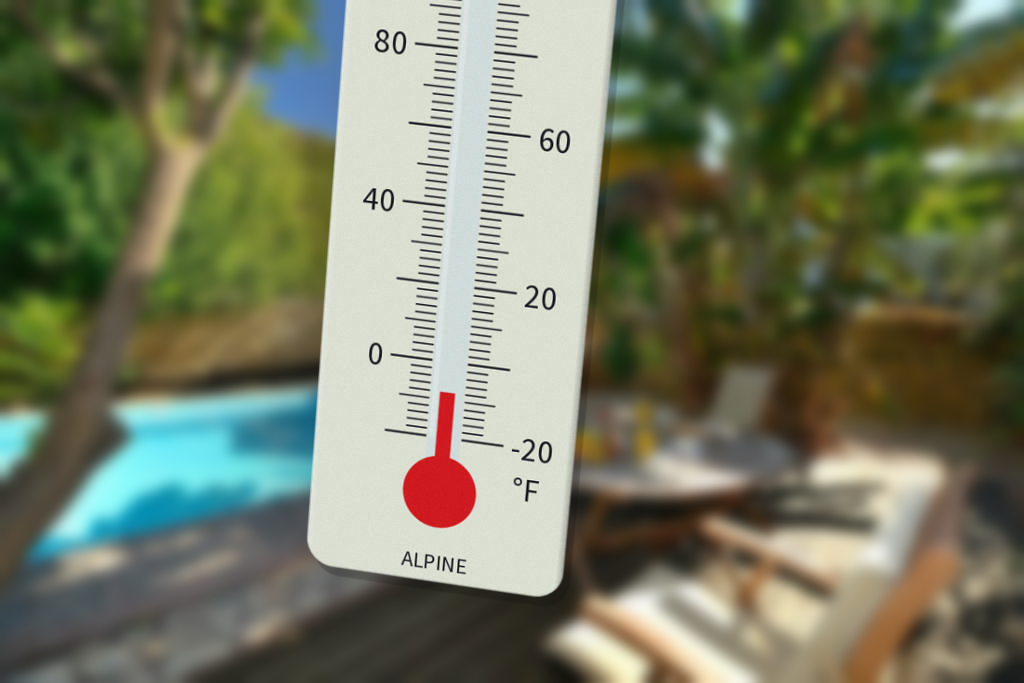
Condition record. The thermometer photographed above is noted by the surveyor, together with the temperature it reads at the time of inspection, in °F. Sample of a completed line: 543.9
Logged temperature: -8
